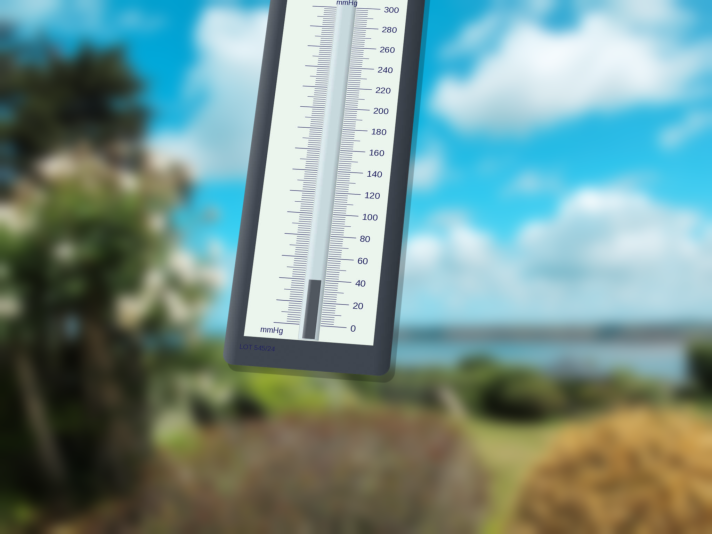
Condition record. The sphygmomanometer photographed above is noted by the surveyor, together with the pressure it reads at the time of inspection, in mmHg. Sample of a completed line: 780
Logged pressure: 40
